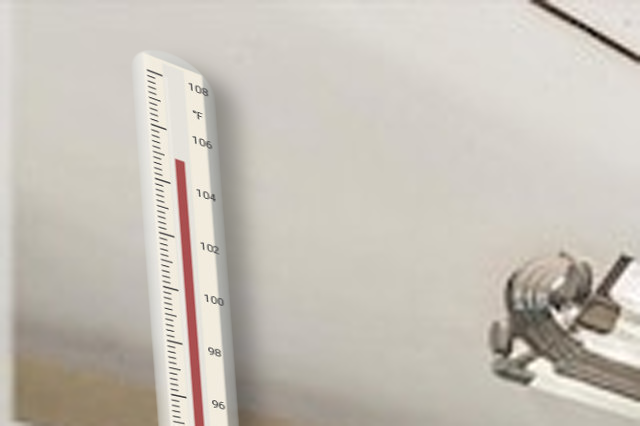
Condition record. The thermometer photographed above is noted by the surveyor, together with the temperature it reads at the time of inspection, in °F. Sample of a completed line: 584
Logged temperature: 105
